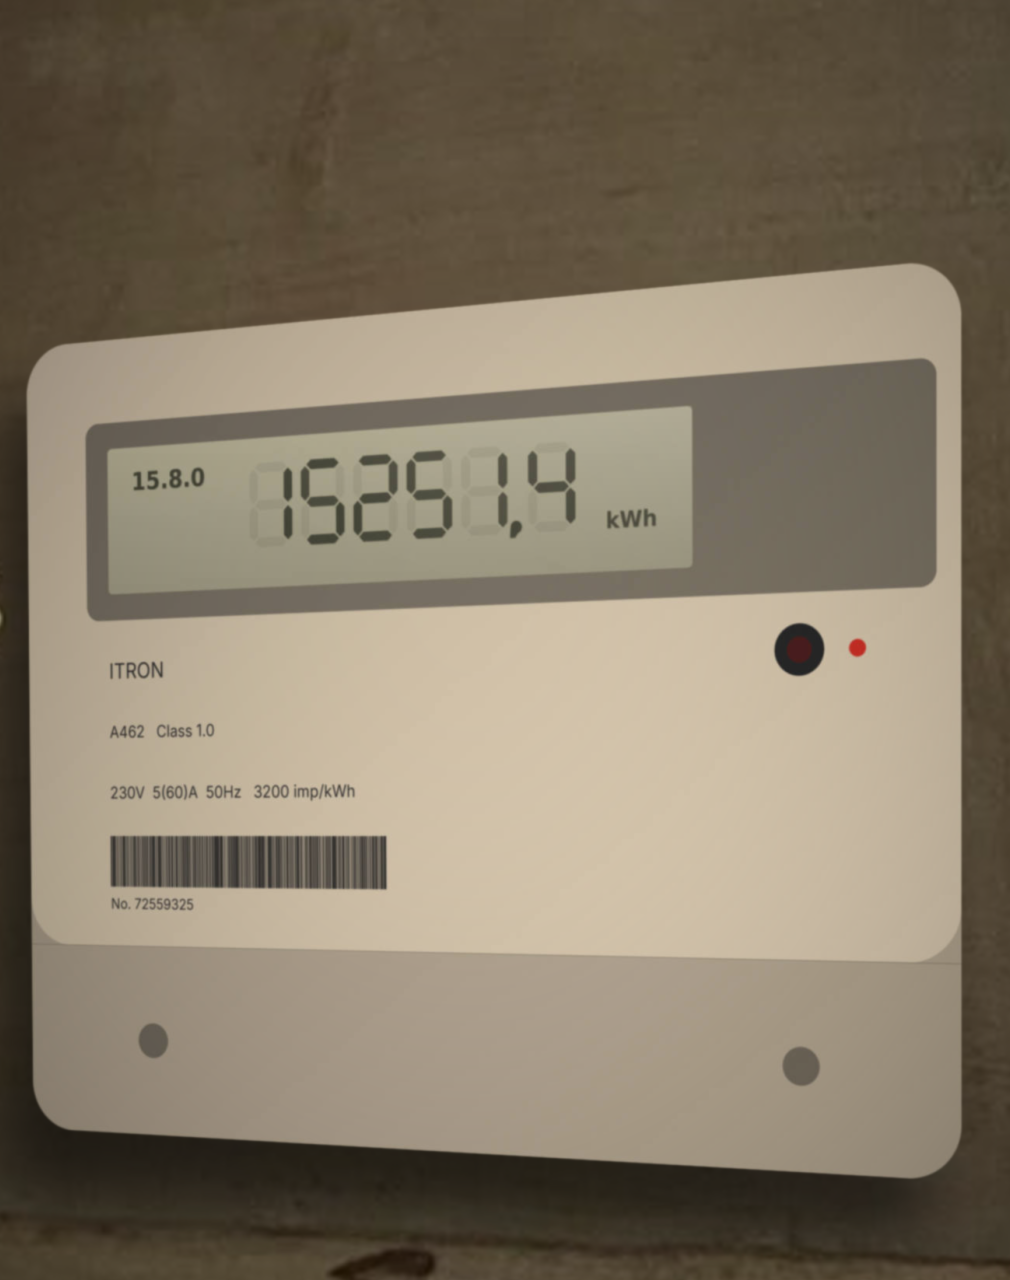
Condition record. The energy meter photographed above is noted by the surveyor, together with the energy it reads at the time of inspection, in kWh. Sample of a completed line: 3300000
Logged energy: 15251.4
